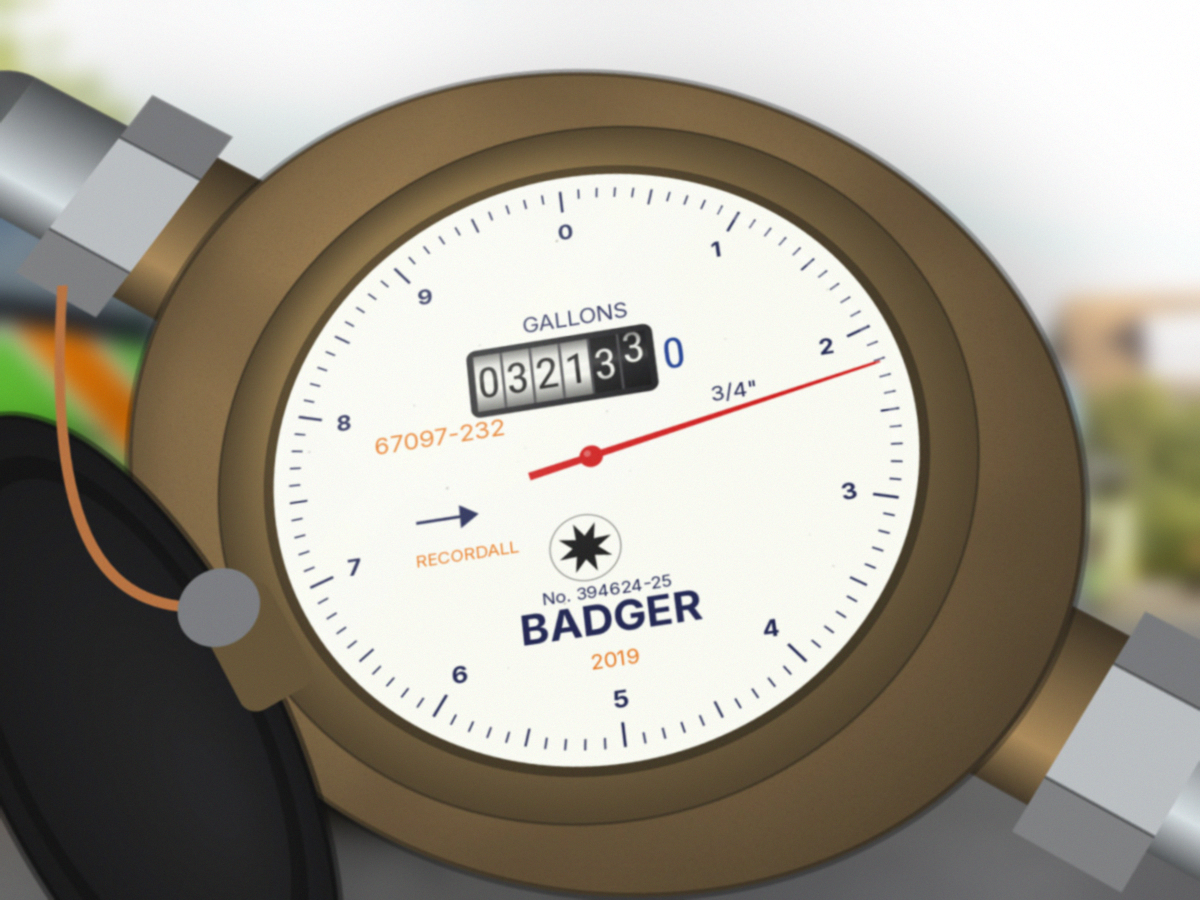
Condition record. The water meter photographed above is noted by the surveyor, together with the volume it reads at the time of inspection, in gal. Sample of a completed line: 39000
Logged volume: 321332.2
